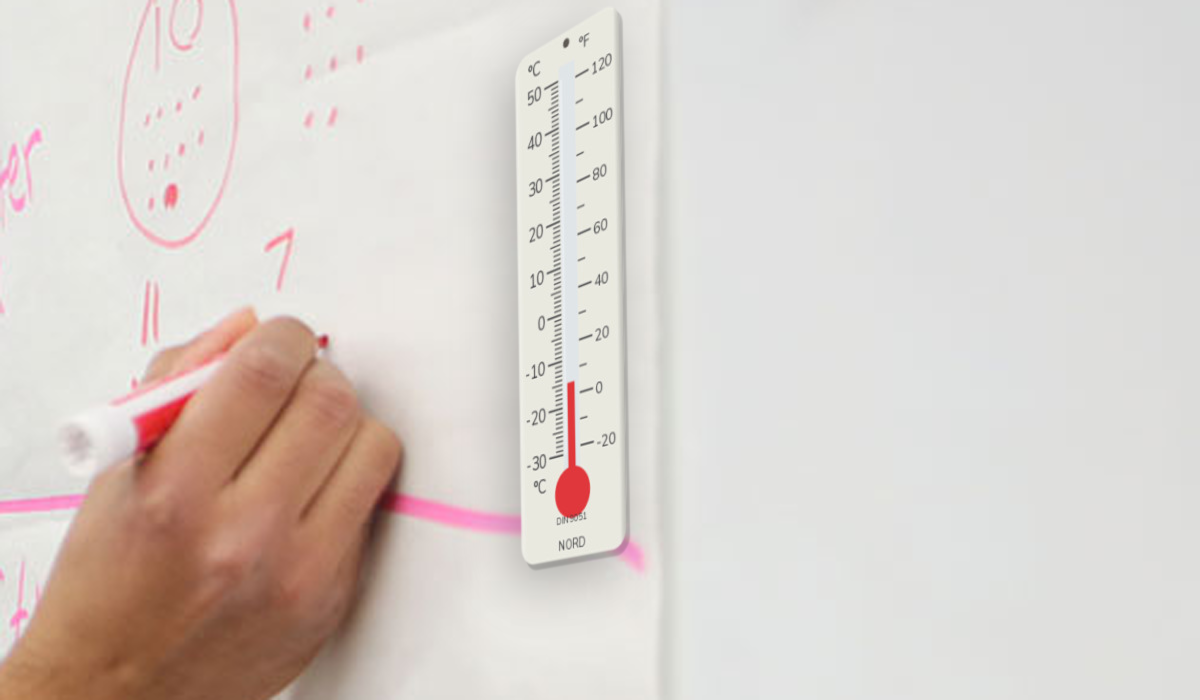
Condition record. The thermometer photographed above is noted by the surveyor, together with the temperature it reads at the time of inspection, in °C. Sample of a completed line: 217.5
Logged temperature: -15
